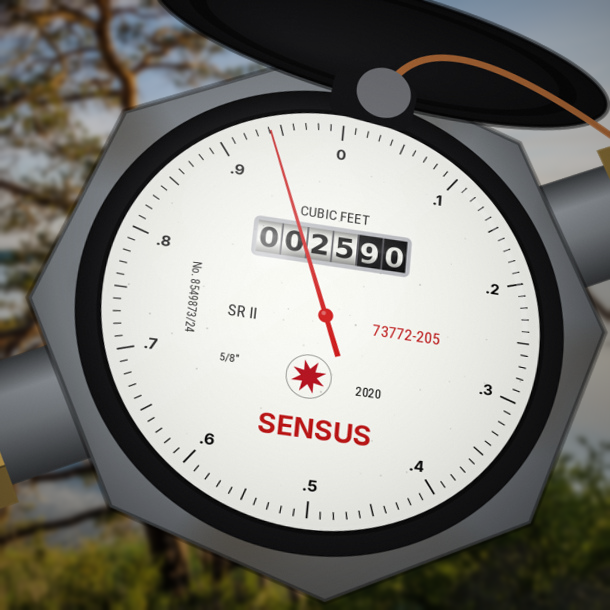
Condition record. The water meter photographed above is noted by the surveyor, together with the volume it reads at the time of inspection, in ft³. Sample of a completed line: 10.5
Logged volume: 2589.94
